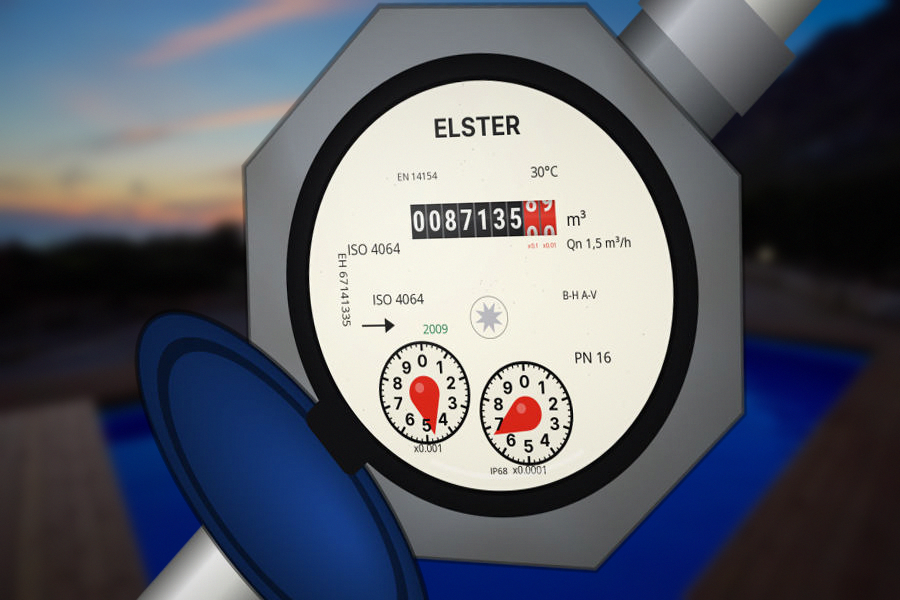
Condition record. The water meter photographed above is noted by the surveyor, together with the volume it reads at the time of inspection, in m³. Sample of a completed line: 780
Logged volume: 87135.8946
